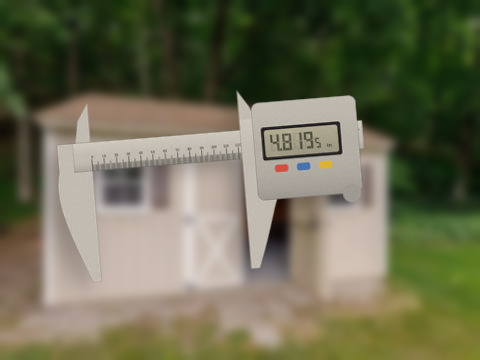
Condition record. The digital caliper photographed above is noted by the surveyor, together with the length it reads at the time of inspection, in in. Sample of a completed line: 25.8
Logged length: 4.8195
